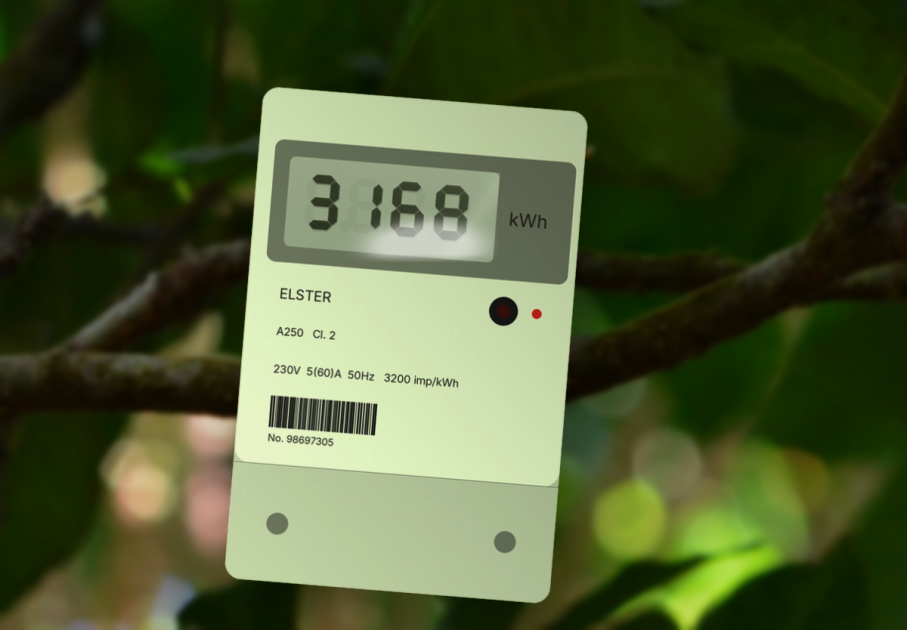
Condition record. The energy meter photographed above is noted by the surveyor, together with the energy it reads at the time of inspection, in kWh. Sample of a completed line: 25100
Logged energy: 3168
